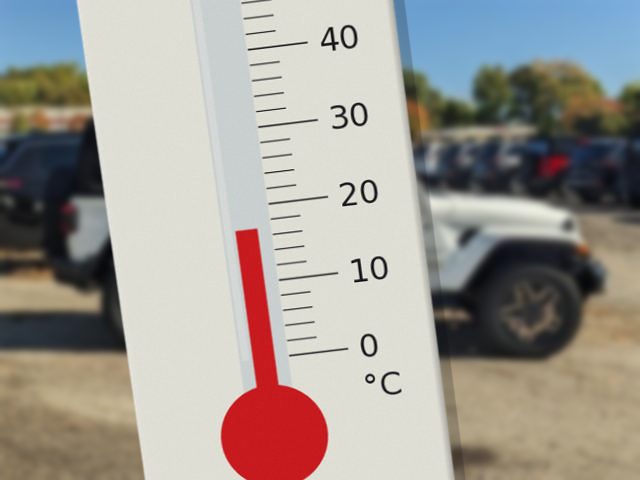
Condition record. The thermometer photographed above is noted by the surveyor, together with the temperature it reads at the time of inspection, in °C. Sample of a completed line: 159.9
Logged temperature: 17
